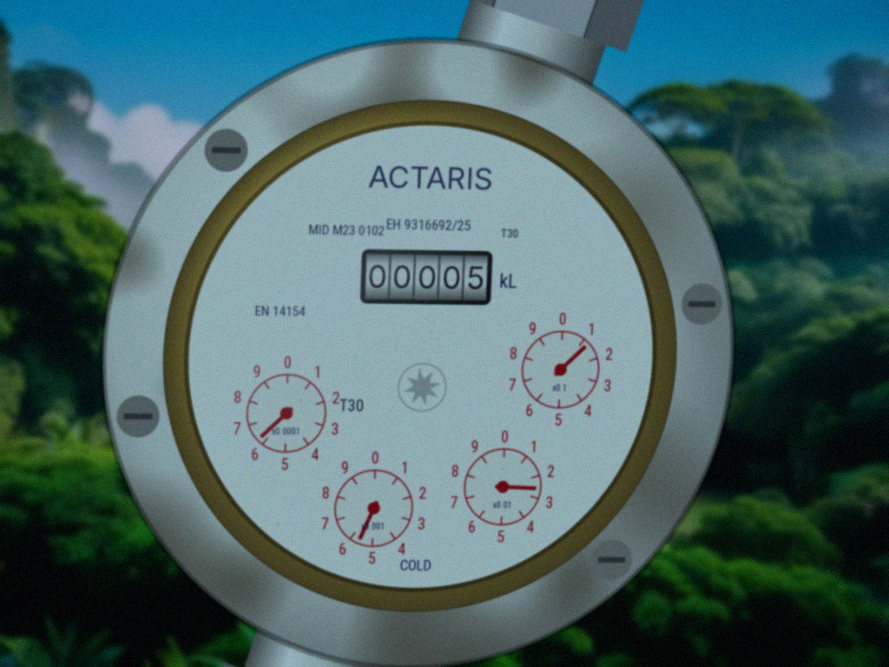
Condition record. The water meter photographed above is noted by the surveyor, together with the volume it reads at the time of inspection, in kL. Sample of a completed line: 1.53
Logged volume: 5.1256
